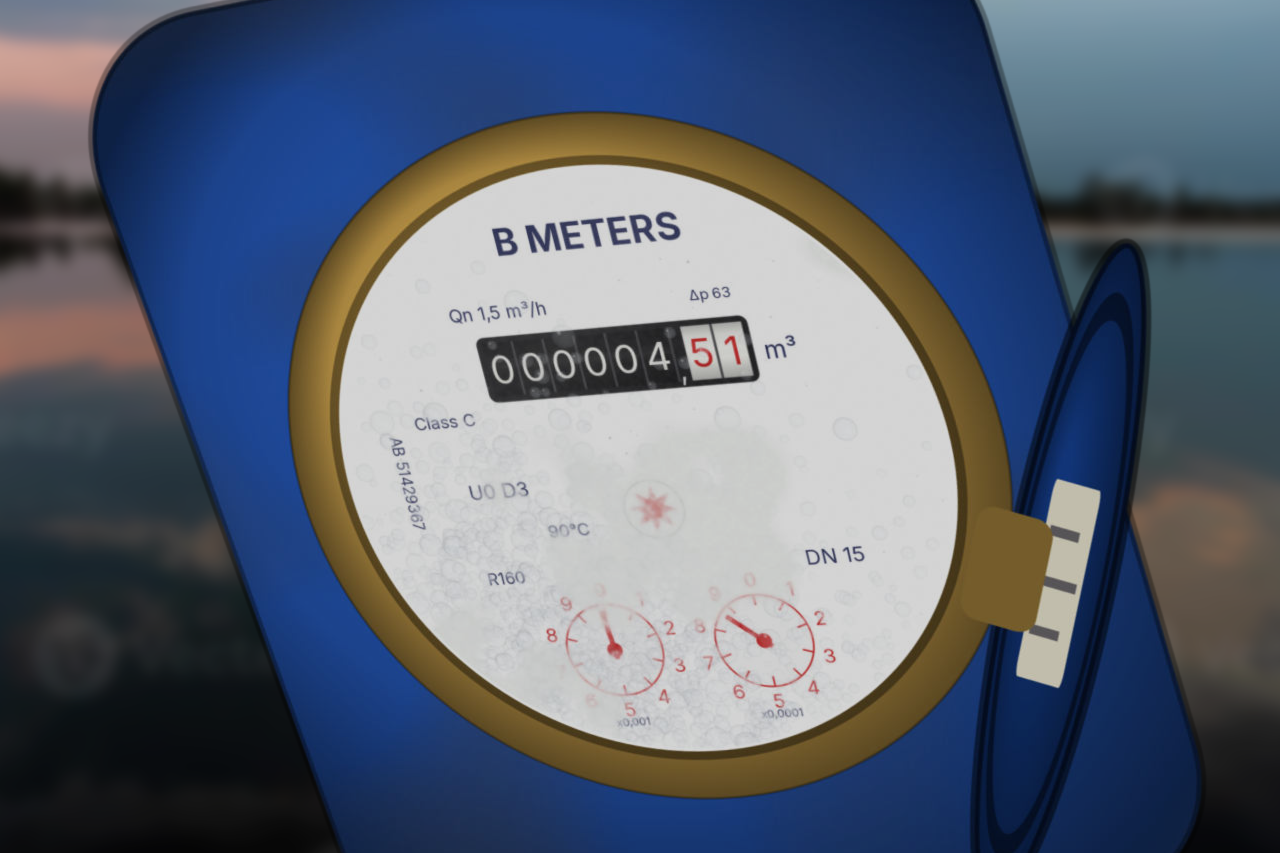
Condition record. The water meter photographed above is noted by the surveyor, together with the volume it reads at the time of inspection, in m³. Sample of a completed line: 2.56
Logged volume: 4.5098
